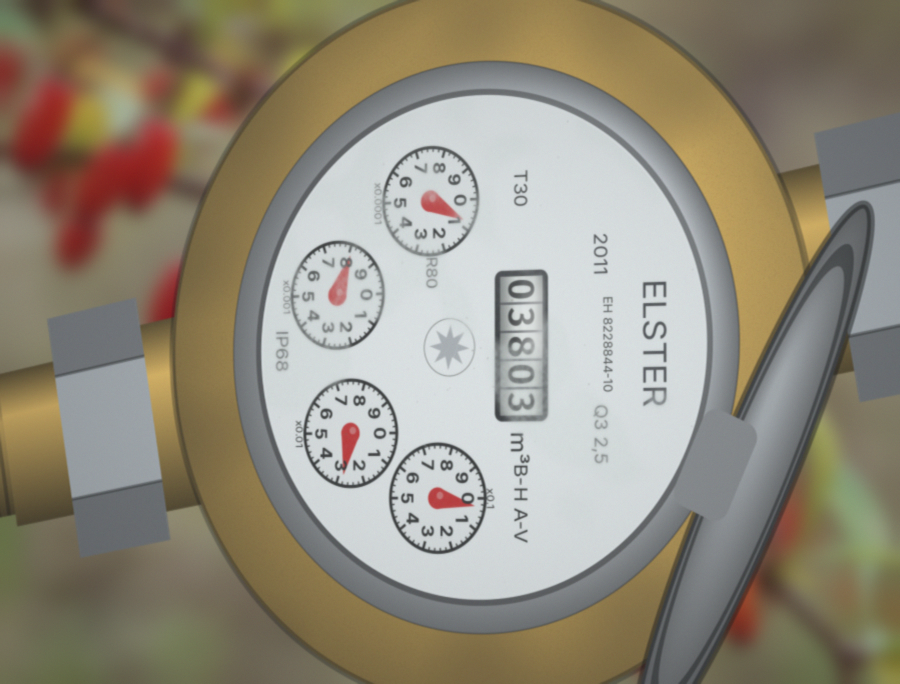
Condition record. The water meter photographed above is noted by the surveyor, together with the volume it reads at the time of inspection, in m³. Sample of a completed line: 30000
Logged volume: 3803.0280
